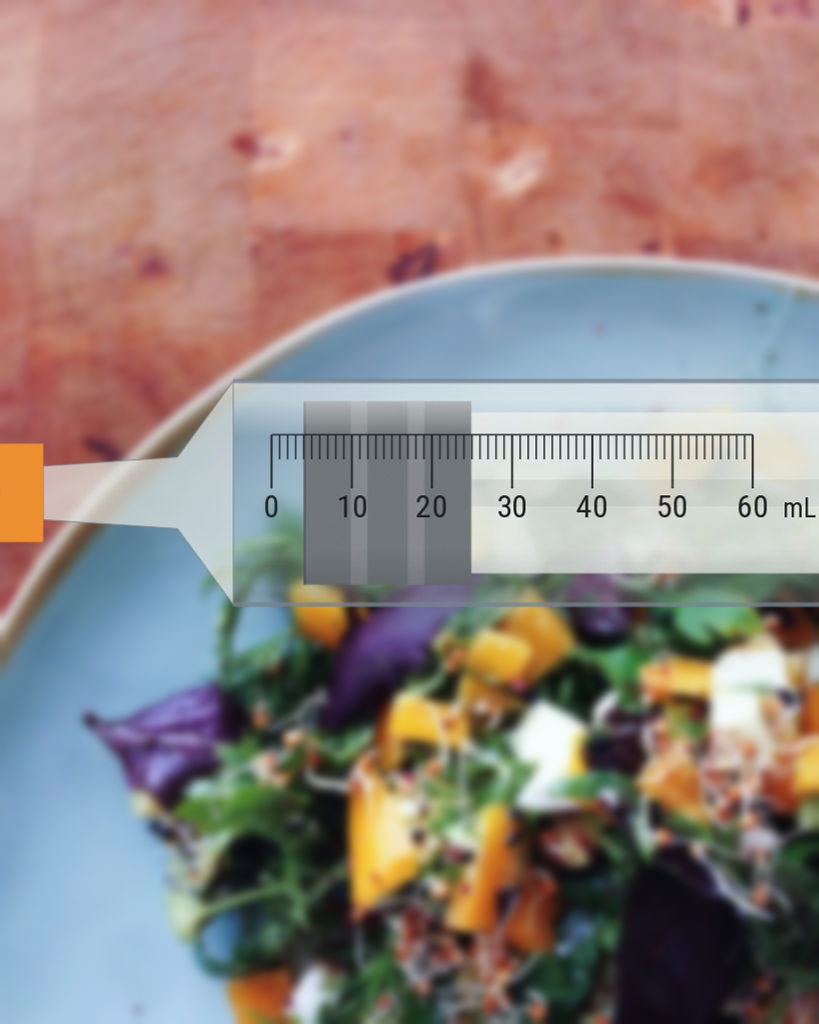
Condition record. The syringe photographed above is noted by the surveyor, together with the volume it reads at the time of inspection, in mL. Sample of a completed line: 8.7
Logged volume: 4
